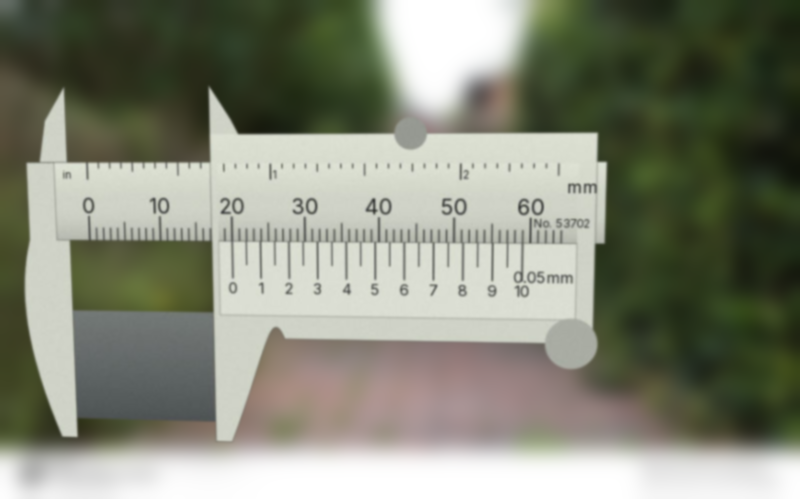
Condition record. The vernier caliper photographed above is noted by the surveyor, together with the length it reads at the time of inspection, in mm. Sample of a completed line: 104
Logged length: 20.0
